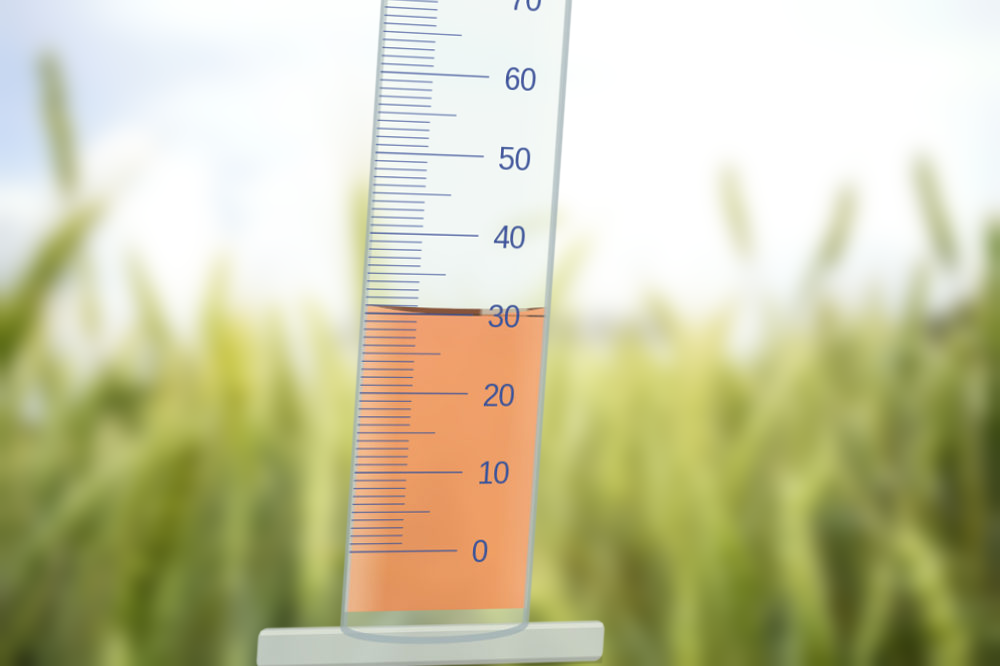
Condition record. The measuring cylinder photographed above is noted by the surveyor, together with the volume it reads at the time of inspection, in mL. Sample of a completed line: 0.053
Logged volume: 30
